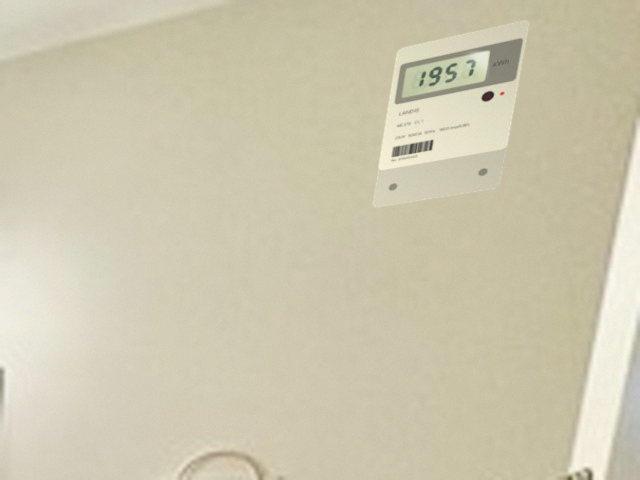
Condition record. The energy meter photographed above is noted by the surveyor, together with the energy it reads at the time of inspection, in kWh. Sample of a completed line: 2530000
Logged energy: 1957
